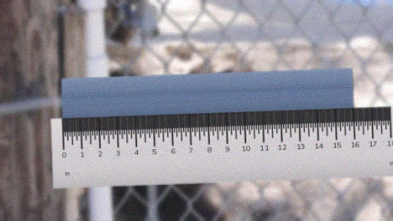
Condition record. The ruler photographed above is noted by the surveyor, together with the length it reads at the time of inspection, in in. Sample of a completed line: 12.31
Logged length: 16
